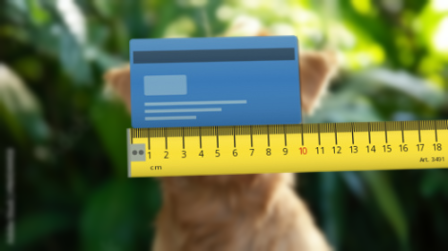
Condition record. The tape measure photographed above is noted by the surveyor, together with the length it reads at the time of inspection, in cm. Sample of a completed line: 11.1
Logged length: 10
